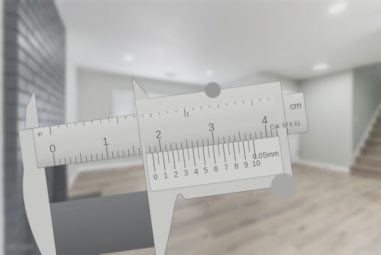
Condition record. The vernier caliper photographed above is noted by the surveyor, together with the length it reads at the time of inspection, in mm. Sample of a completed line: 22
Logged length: 18.4
